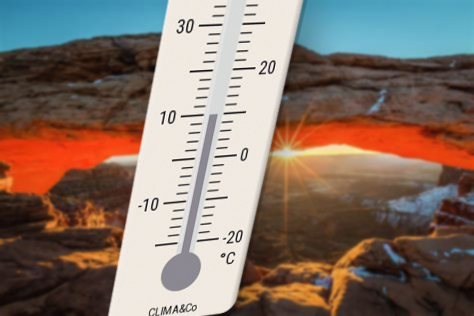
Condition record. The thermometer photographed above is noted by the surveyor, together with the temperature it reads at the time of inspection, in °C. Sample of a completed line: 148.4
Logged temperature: 10
